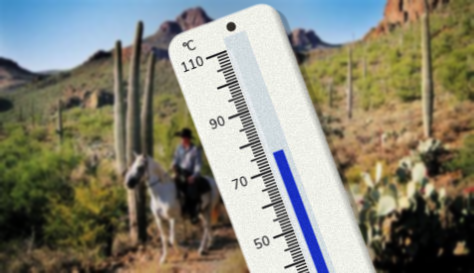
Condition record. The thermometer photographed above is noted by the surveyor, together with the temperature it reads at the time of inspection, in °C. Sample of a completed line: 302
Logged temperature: 75
